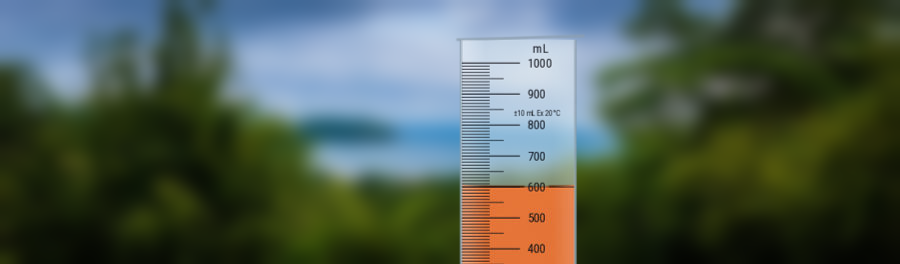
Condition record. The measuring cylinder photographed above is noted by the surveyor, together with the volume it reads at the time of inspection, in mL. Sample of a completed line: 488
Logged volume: 600
